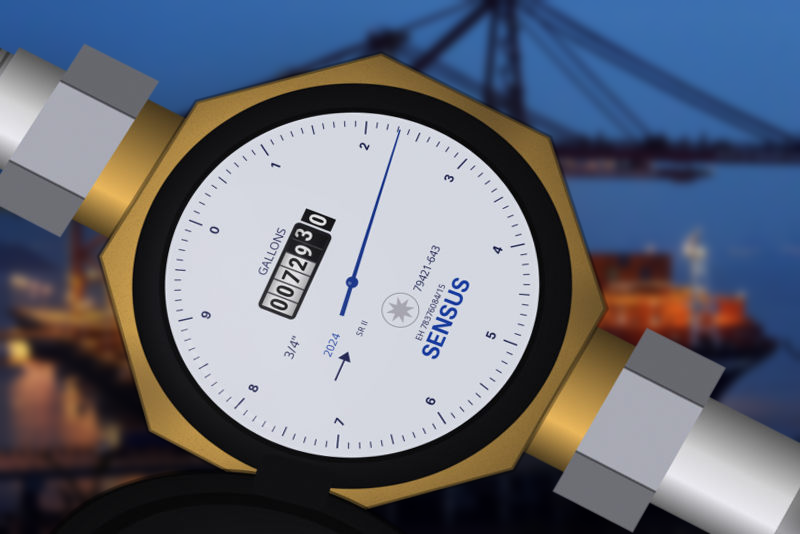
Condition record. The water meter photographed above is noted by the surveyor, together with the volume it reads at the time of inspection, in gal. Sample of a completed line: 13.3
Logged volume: 72932.3
